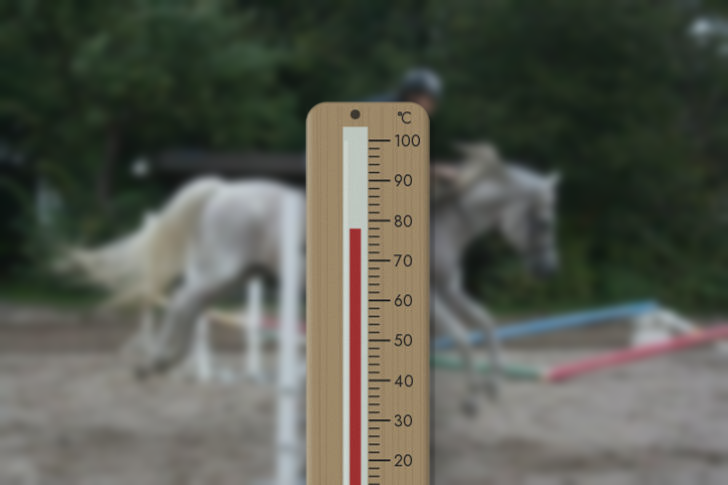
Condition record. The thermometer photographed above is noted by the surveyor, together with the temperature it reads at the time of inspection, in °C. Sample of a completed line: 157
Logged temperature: 78
